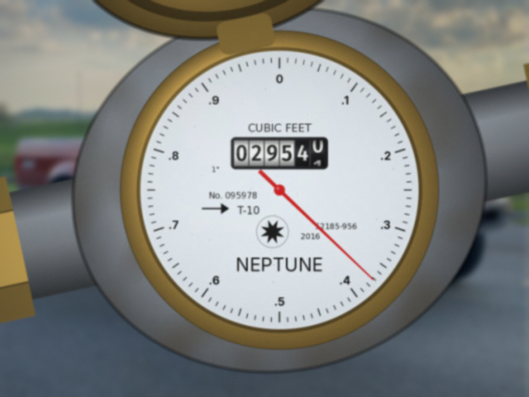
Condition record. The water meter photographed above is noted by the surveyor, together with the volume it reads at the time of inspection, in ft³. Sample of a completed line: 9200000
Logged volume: 29540.37
